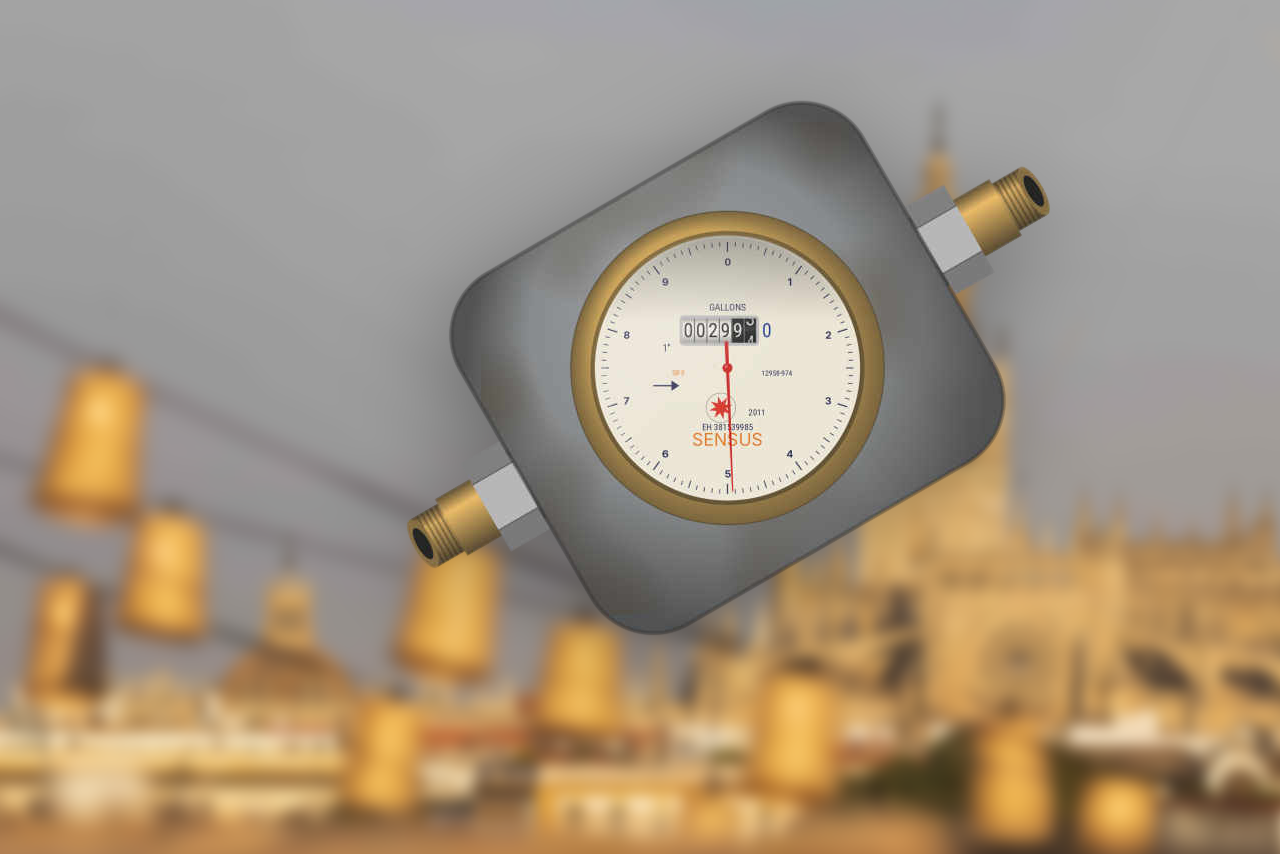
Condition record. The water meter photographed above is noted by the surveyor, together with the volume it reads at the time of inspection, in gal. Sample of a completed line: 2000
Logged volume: 29934.9
